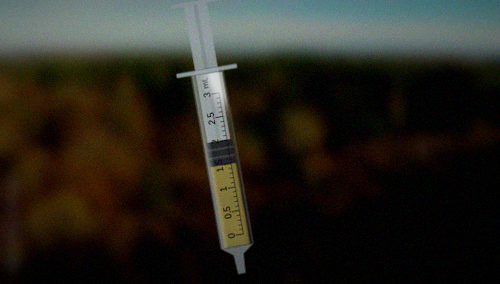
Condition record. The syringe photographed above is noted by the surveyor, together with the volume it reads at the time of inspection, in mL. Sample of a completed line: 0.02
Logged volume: 1.5
